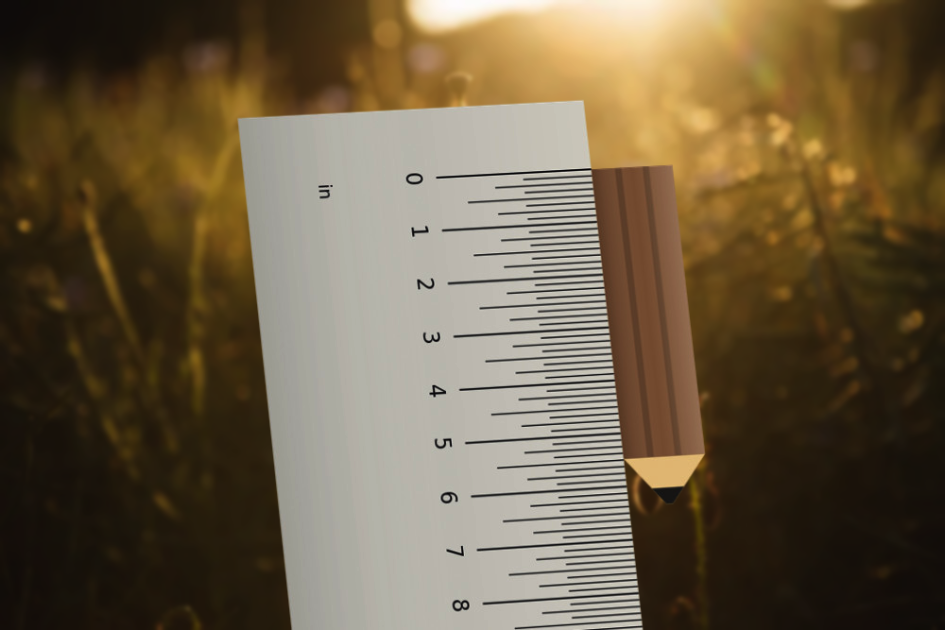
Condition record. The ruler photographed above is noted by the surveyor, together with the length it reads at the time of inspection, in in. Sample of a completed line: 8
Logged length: 6.375
